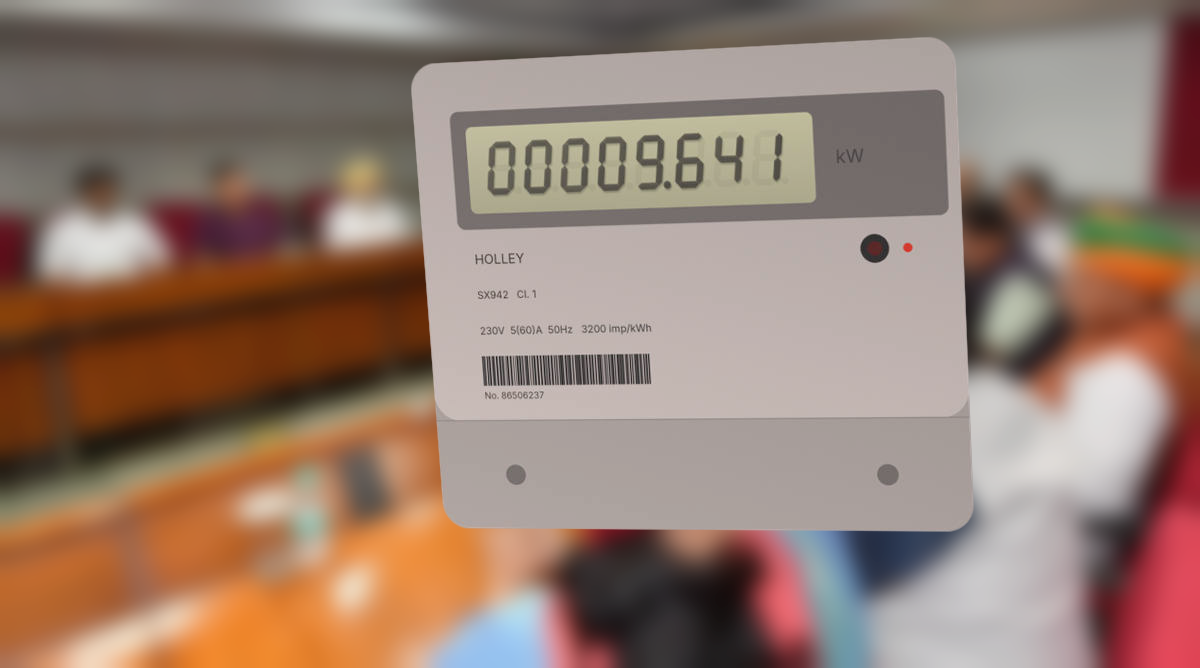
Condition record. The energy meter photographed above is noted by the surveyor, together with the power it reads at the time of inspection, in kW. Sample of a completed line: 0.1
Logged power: 9.641
